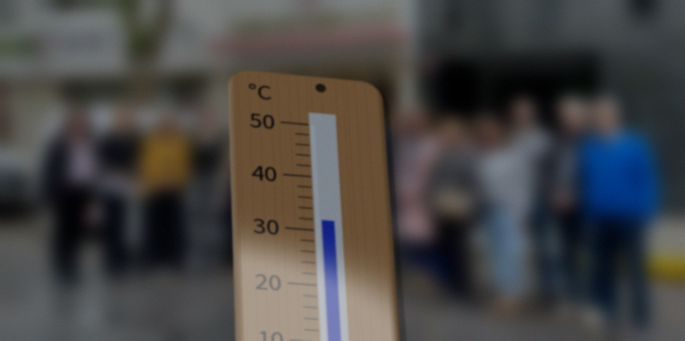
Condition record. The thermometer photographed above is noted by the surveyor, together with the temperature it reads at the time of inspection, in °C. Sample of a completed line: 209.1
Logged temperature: 32
